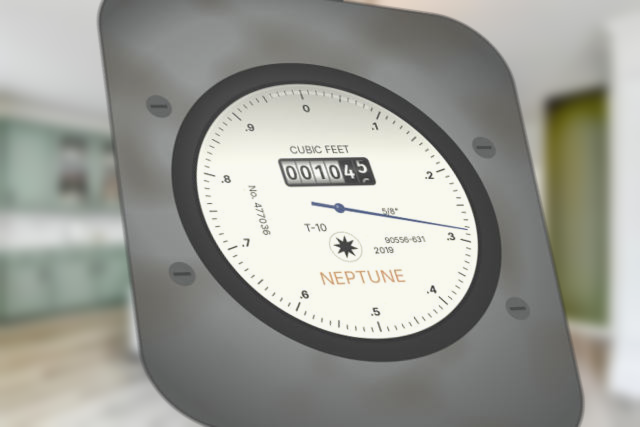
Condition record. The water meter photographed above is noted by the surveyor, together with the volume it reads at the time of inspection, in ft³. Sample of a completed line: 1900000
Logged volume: 1045.28
